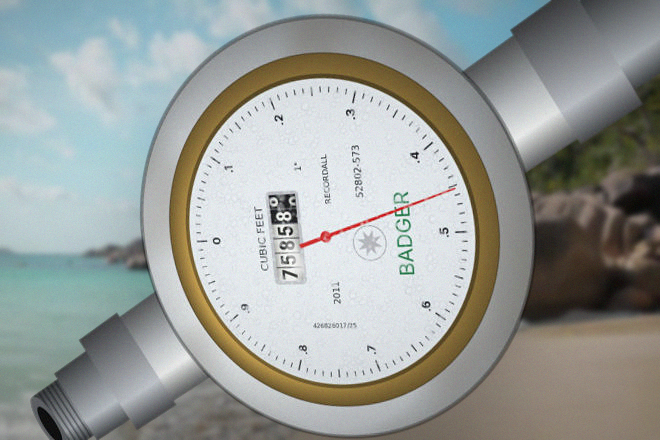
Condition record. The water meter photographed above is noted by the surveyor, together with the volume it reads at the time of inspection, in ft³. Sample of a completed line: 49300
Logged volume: 758588.45
